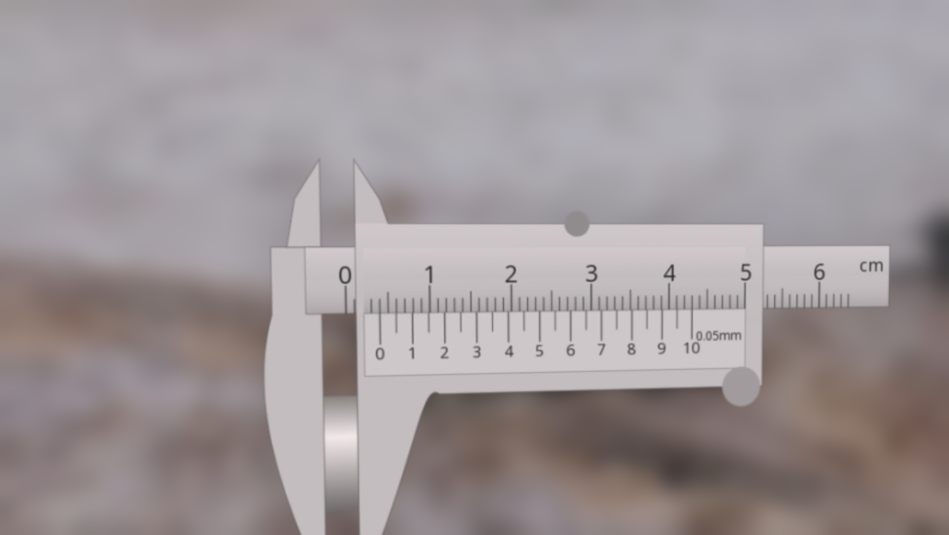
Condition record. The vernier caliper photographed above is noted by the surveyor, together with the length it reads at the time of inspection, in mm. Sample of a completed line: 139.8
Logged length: 4.0
